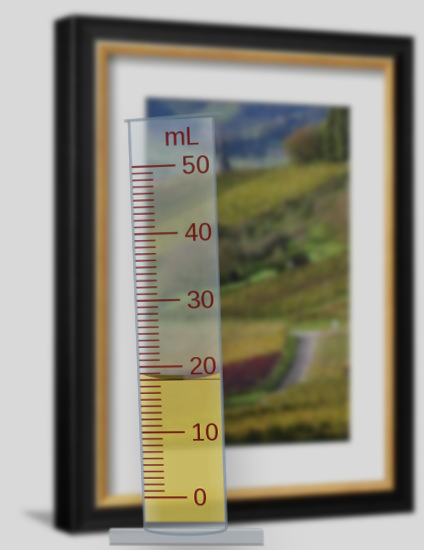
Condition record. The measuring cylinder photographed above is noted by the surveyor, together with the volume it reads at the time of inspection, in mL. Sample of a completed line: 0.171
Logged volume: 18
